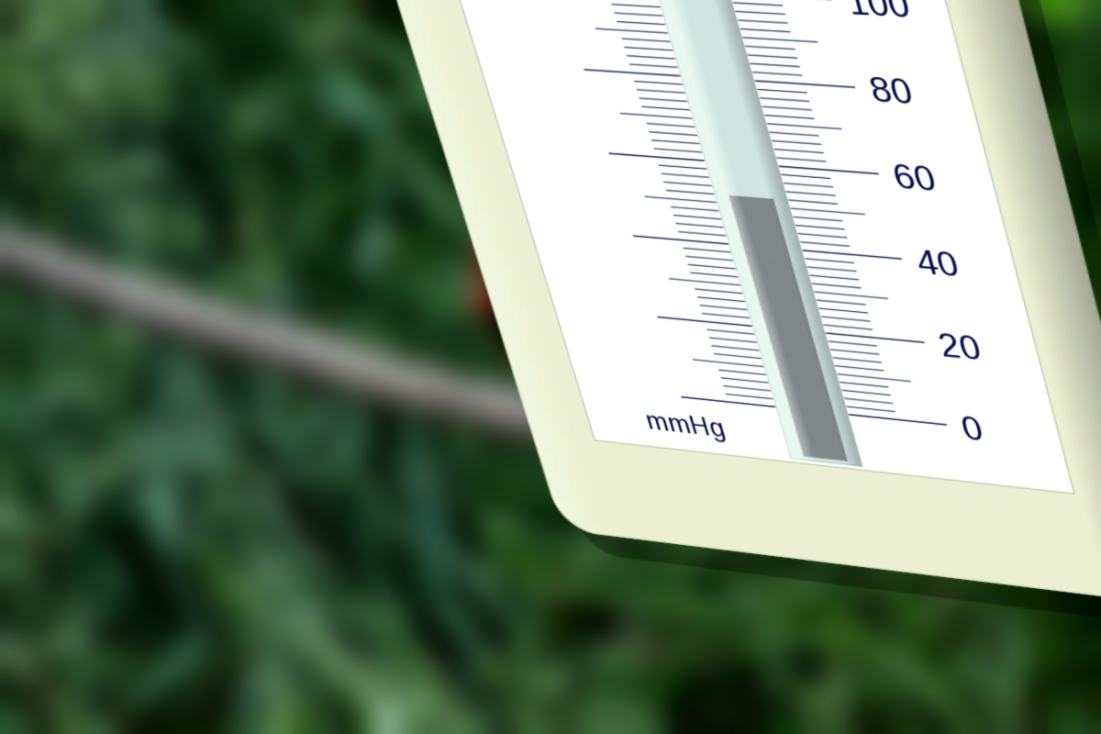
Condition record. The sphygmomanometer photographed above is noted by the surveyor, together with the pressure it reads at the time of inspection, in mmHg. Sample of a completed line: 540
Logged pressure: 52
